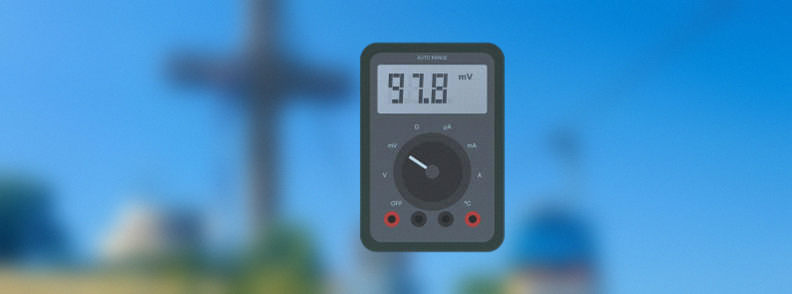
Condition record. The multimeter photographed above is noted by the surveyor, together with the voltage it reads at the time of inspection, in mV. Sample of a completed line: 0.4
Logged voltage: 97.8
